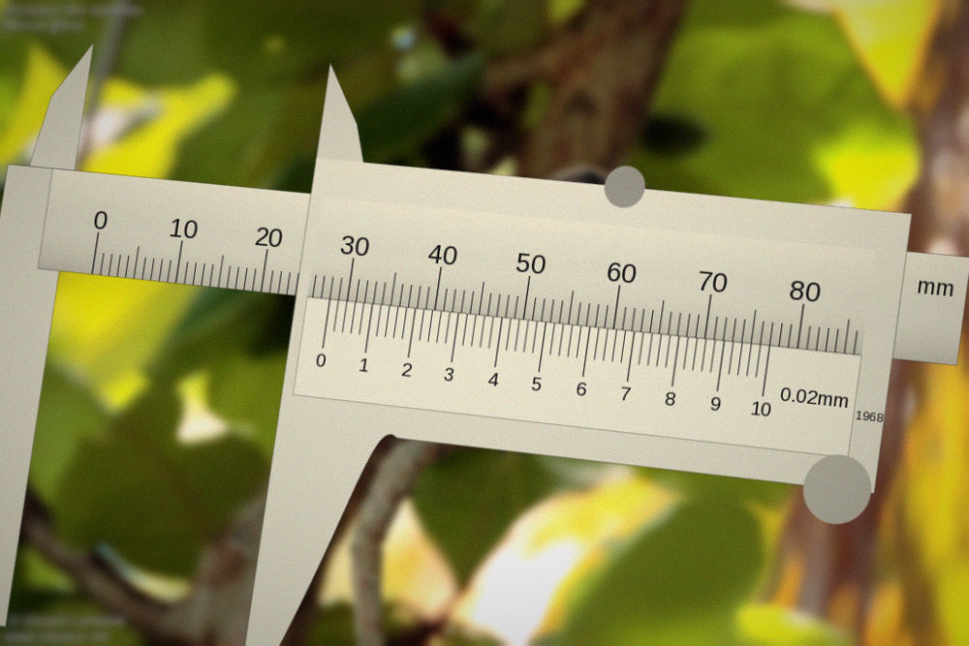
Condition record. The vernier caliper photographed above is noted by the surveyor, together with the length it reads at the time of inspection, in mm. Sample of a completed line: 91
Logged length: 28.0
